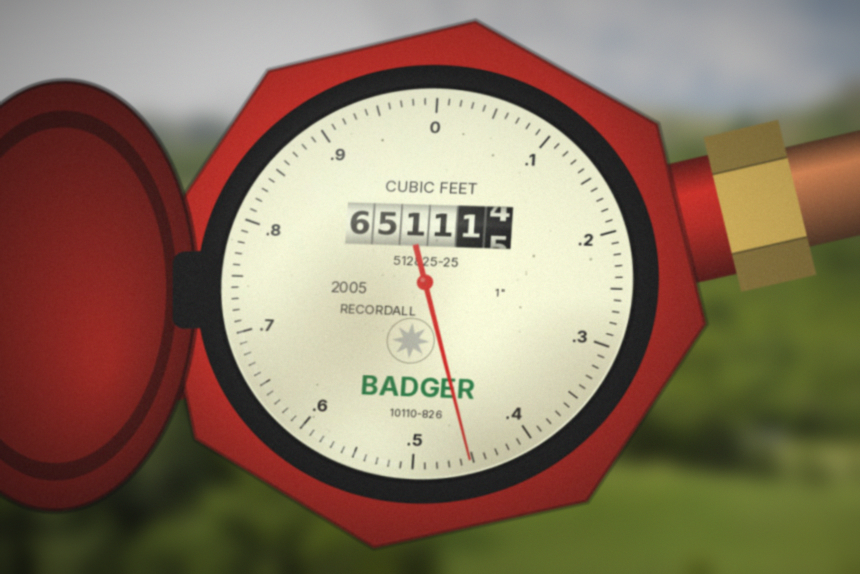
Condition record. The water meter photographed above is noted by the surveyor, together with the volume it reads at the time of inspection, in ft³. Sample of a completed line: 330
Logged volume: 651114.45
